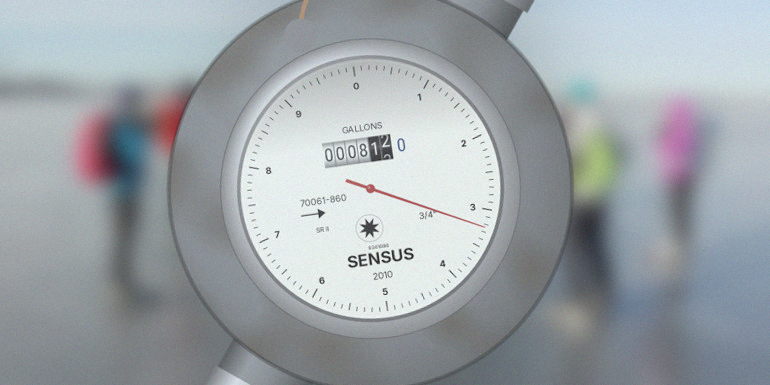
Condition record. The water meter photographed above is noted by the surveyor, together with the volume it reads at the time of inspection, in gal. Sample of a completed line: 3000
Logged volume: 8123.2
